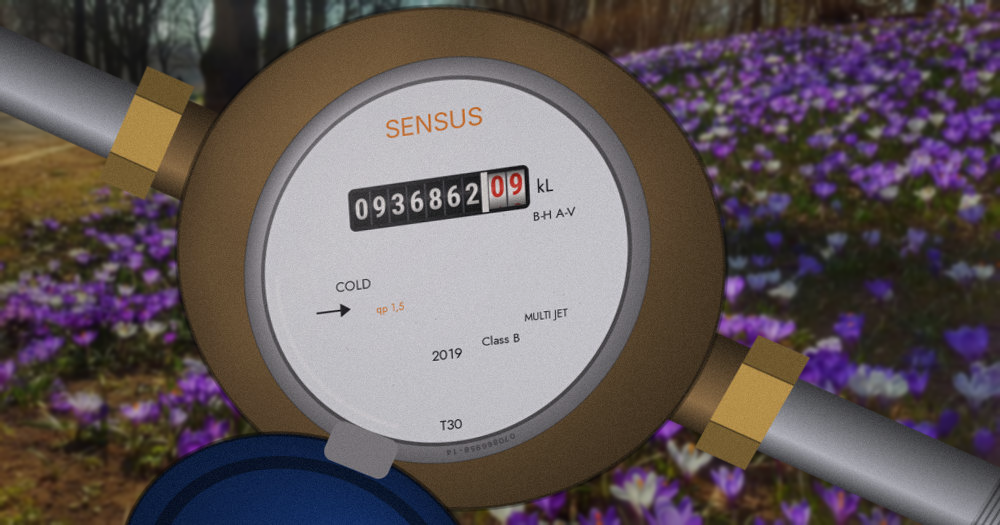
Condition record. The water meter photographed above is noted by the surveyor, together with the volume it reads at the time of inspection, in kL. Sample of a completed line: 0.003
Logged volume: 936862.09
